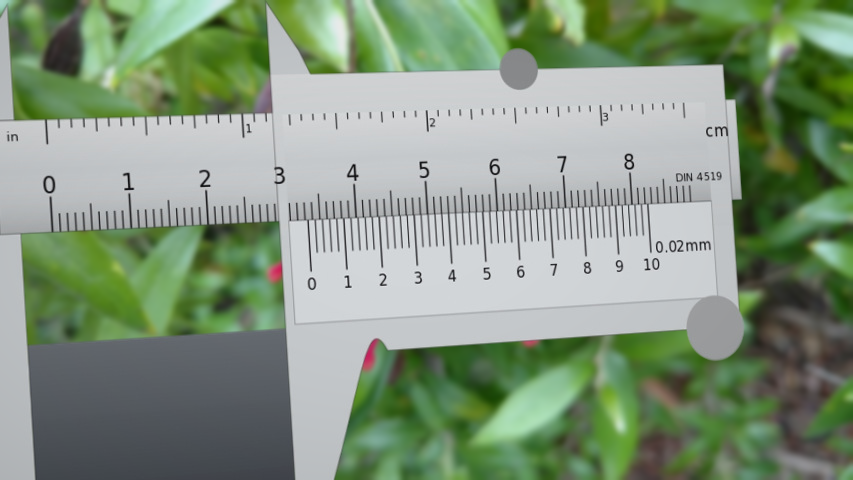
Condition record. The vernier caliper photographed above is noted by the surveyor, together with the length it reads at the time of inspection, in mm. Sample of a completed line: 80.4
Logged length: 33.4
